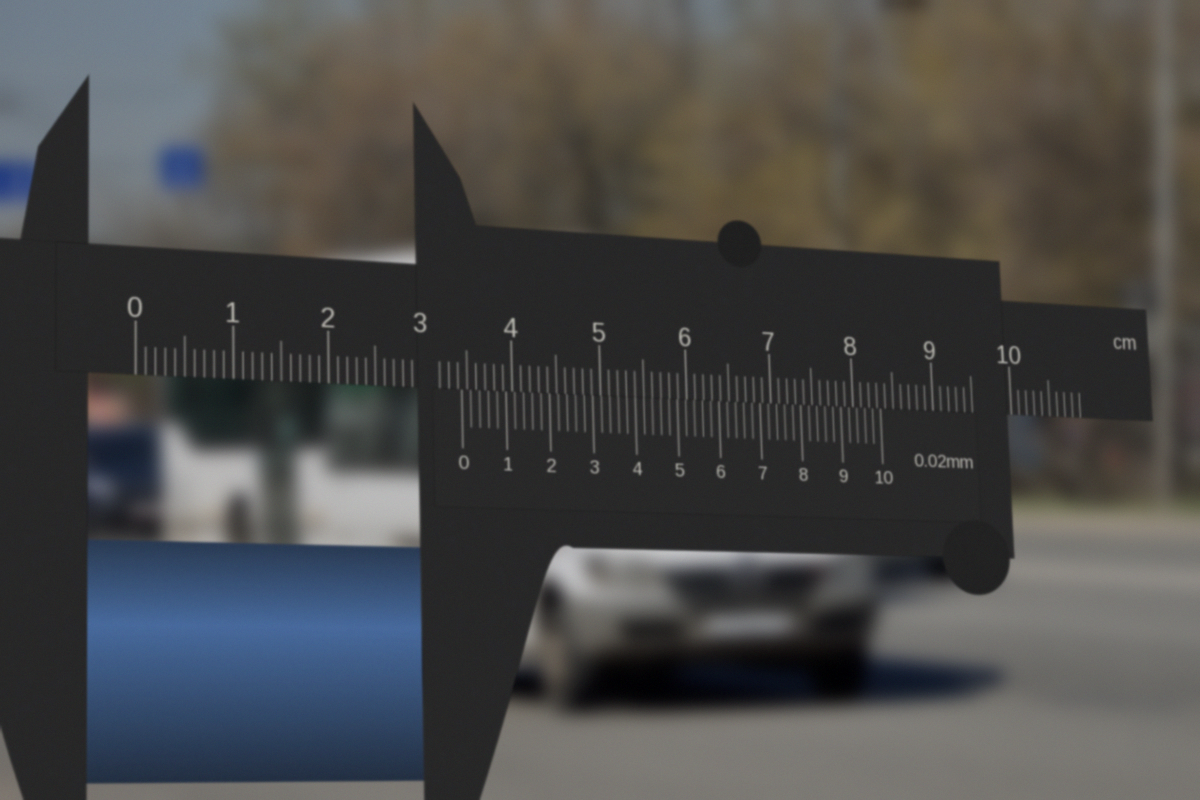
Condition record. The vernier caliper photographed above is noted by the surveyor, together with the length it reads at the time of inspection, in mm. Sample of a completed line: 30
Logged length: 34.4
